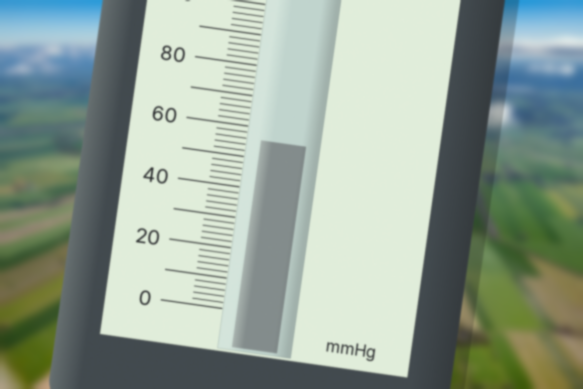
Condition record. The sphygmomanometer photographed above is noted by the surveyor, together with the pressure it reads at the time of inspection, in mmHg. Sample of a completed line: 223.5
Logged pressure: 56
